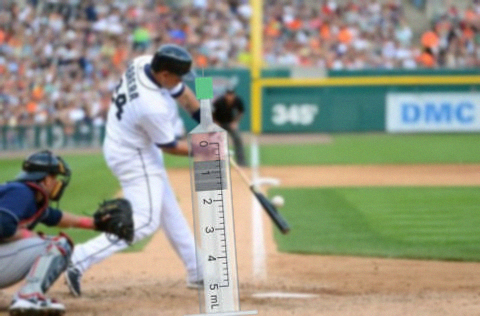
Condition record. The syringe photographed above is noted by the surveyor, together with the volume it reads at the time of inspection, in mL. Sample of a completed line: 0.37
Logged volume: 0.6
